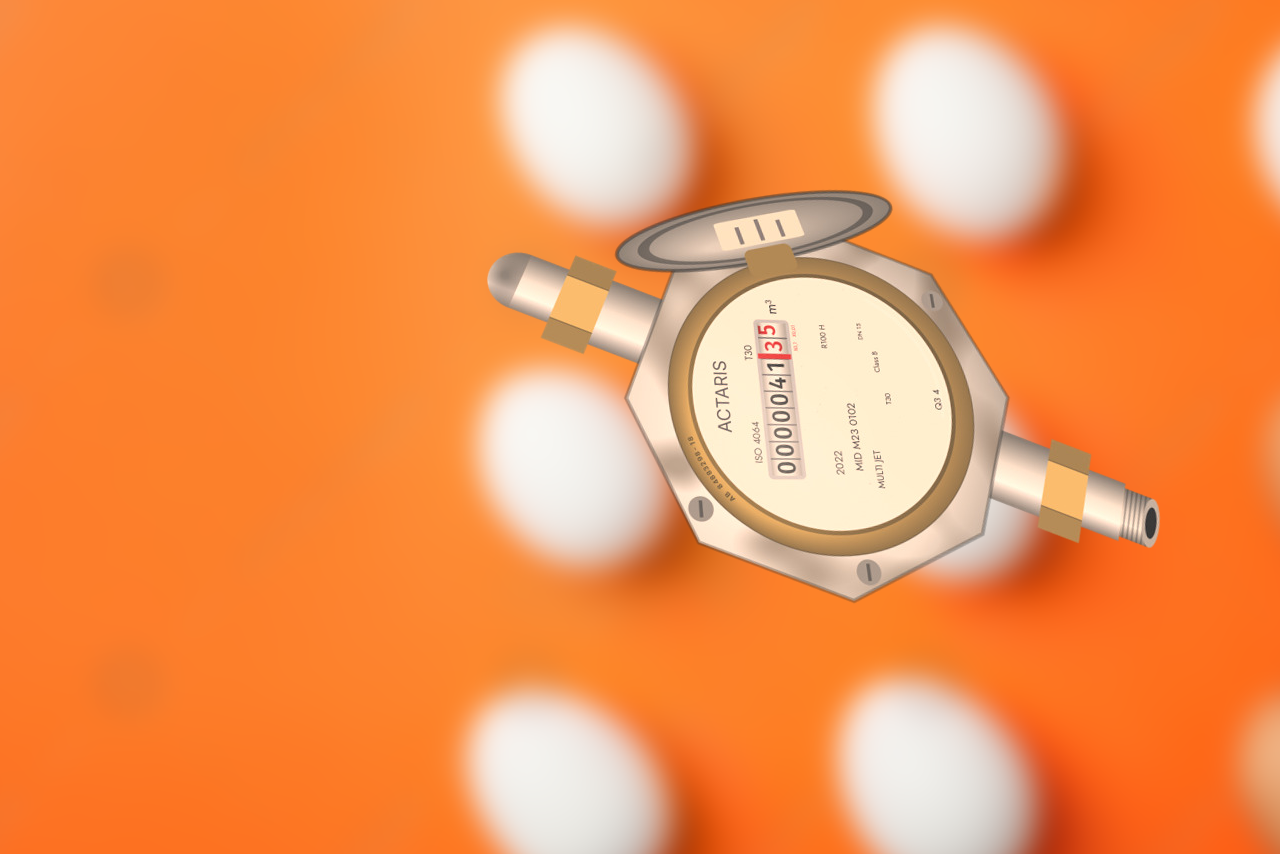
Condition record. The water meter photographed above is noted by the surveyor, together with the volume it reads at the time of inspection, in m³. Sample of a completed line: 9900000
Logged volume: 41.35
